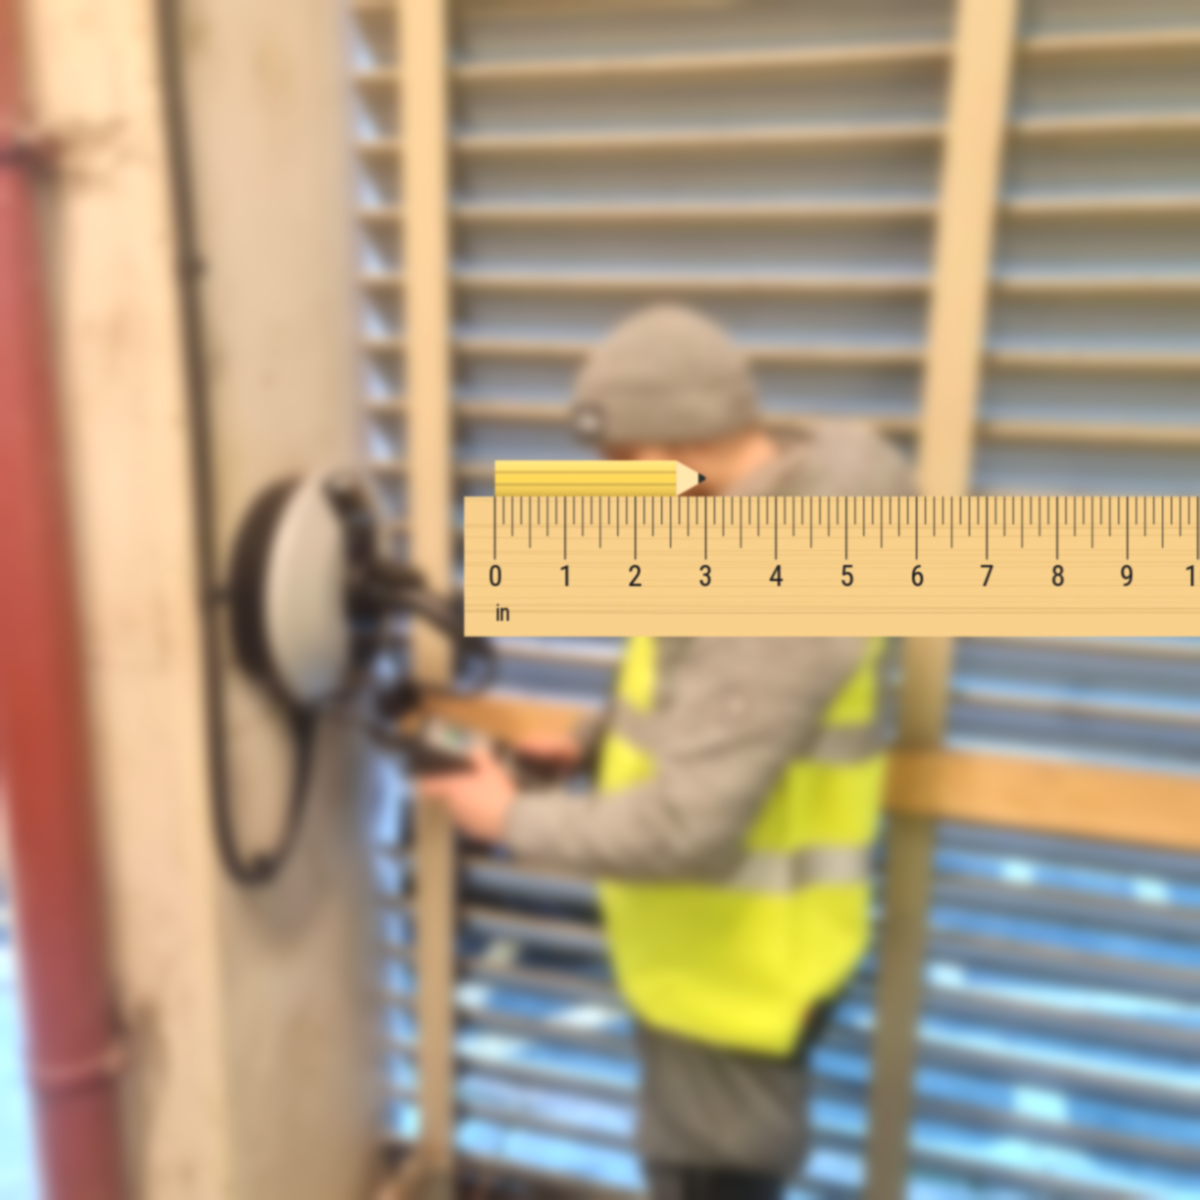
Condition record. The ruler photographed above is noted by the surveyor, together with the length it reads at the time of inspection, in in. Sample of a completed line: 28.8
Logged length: 3
